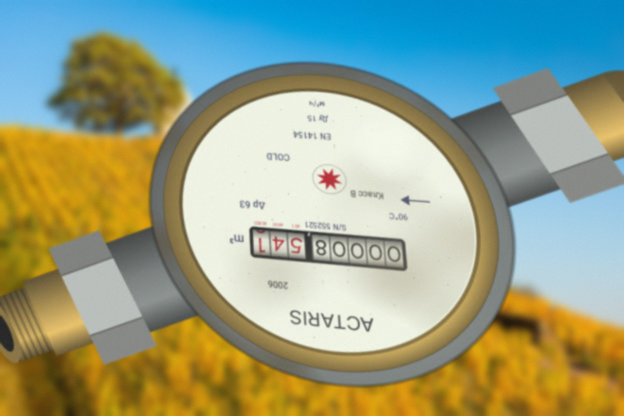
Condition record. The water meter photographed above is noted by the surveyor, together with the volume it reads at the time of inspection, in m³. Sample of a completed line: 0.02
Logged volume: 8.541
